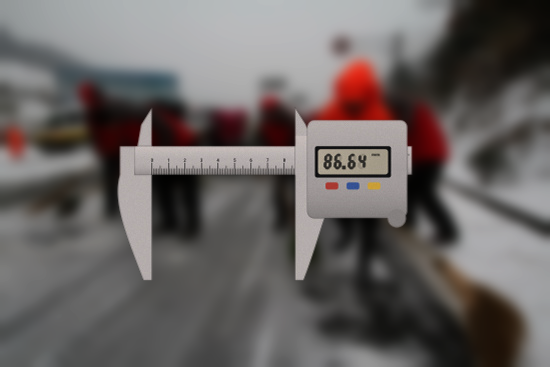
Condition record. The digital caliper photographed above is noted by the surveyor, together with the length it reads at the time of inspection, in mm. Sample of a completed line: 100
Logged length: 86.64
